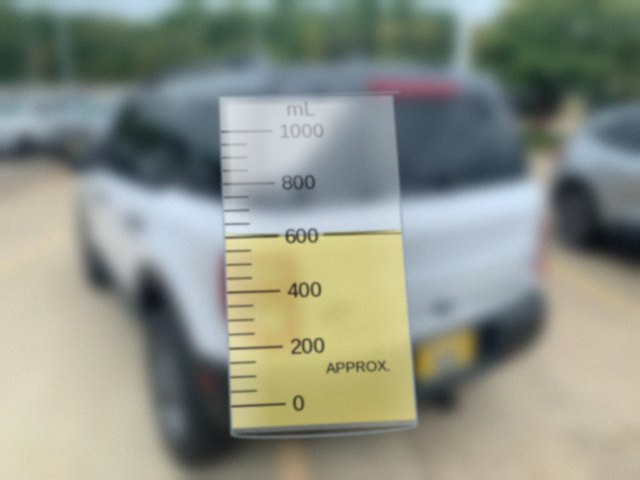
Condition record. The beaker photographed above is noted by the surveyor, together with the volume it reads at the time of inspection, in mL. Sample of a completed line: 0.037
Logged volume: 600
